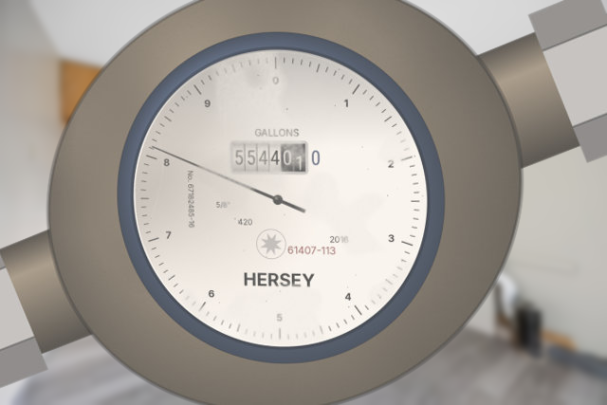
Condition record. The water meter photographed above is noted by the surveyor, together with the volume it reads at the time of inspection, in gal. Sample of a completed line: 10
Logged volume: 5544008.1
